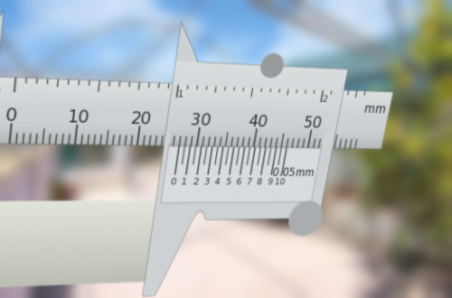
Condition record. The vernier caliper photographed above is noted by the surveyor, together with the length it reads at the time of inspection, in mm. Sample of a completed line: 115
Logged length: 27.0
